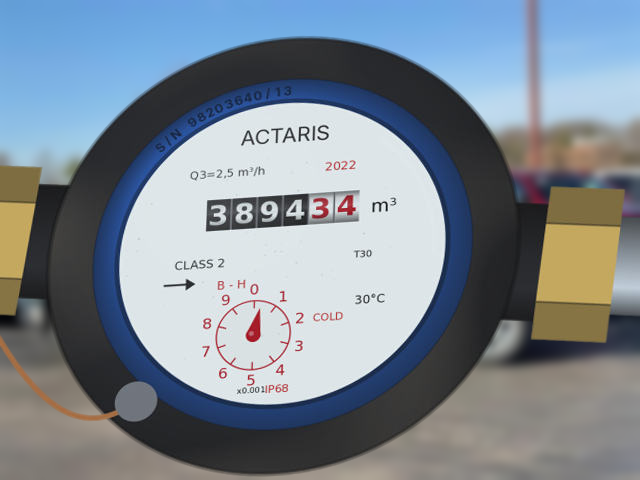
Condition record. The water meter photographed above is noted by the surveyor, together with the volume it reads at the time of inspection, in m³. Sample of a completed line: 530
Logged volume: 3894.340
